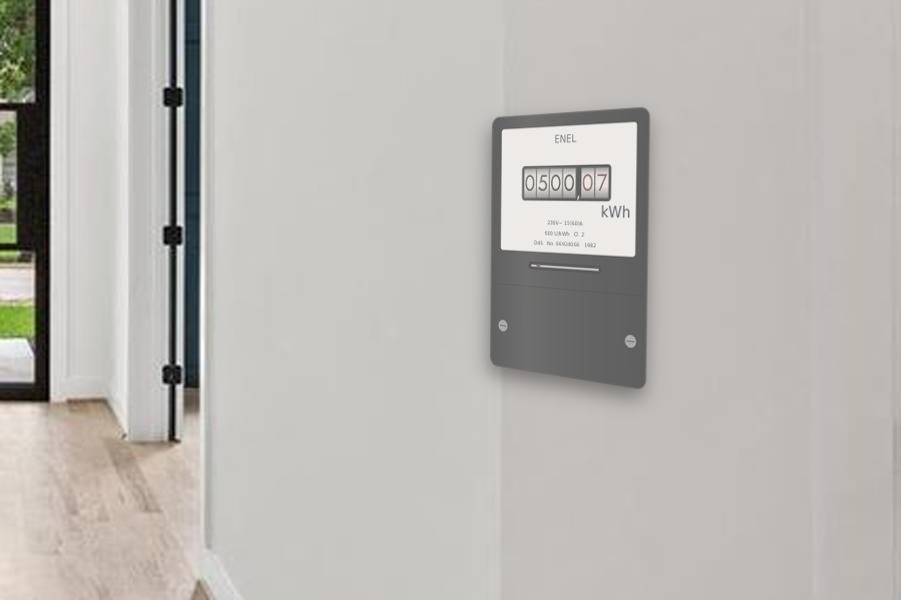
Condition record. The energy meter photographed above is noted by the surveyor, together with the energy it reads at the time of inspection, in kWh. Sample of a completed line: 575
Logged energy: 500.07
